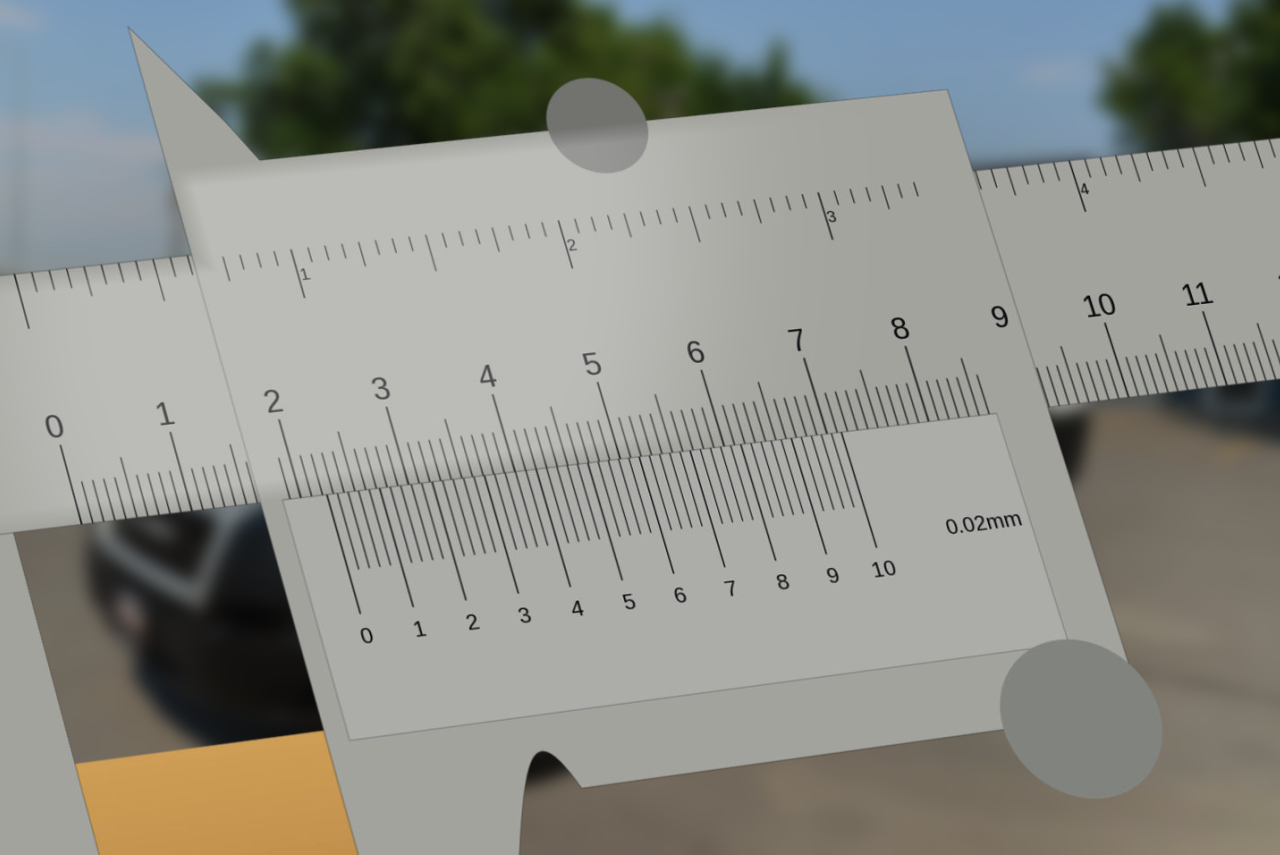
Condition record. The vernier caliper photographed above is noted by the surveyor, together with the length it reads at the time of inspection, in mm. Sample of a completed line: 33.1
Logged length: 22.4
